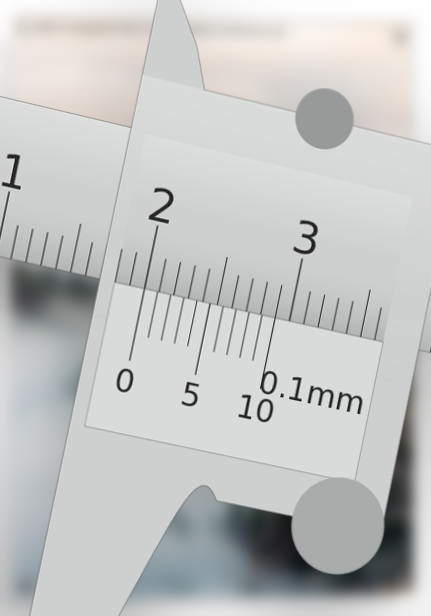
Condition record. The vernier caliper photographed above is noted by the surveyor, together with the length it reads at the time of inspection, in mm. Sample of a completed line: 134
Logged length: 20.0
